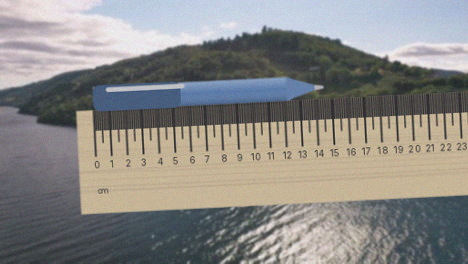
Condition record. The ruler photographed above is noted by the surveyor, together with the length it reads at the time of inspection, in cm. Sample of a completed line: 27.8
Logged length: 14.5
